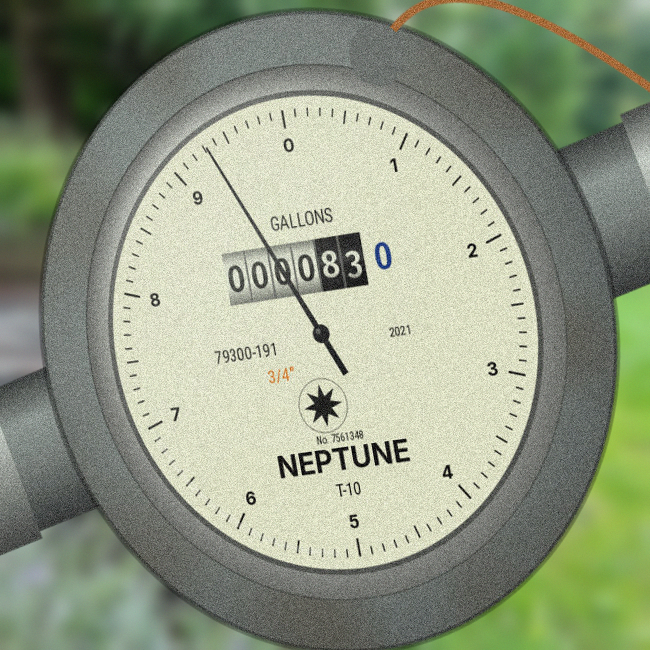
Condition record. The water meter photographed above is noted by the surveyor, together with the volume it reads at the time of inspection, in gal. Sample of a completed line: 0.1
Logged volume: 829.3
